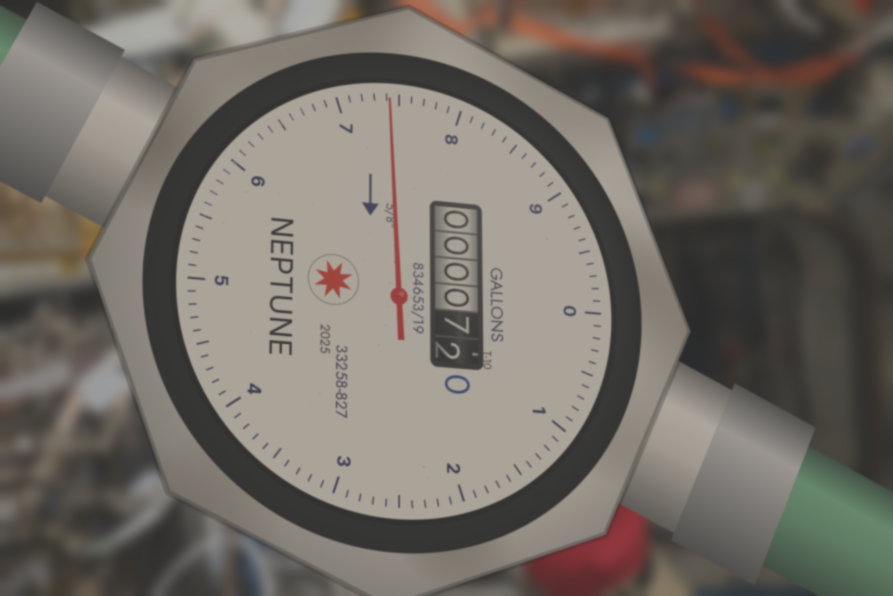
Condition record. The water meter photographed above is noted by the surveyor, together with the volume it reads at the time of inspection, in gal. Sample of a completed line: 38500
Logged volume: 717.4
